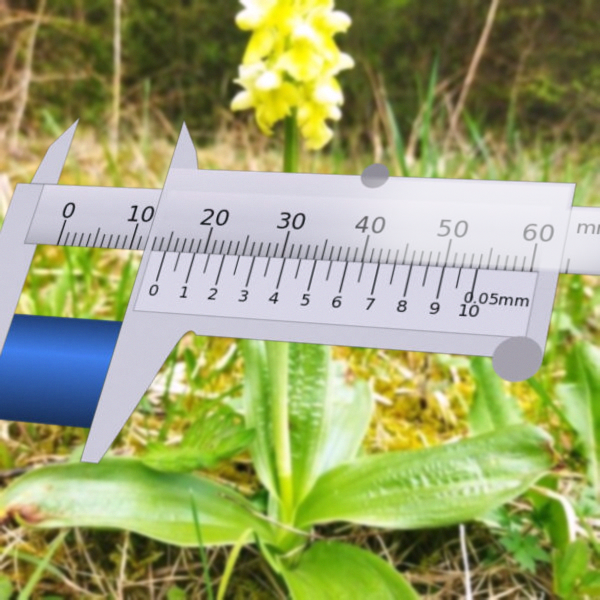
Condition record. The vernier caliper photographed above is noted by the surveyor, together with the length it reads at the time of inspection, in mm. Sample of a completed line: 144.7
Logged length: 14.8
